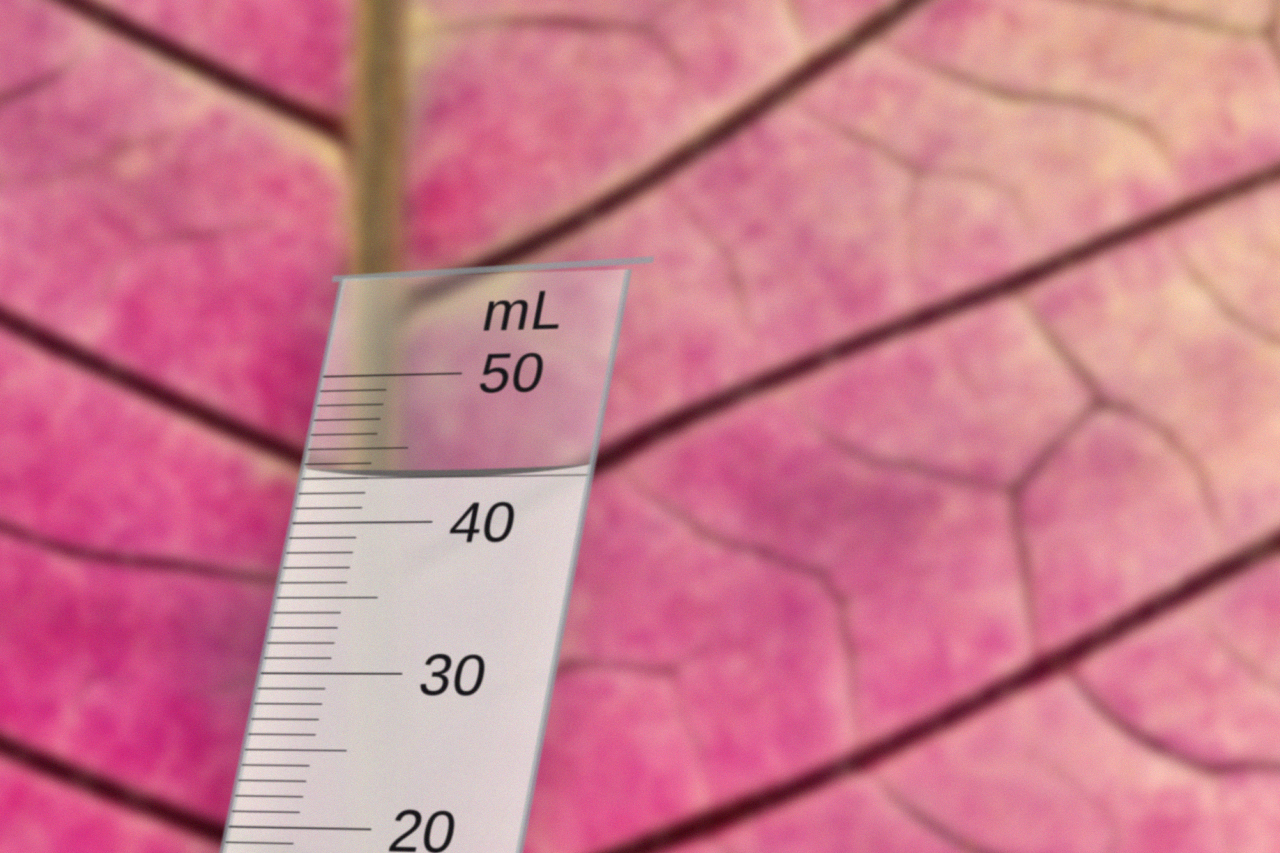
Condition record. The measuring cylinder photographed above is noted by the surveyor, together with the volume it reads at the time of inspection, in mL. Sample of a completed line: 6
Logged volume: 43
